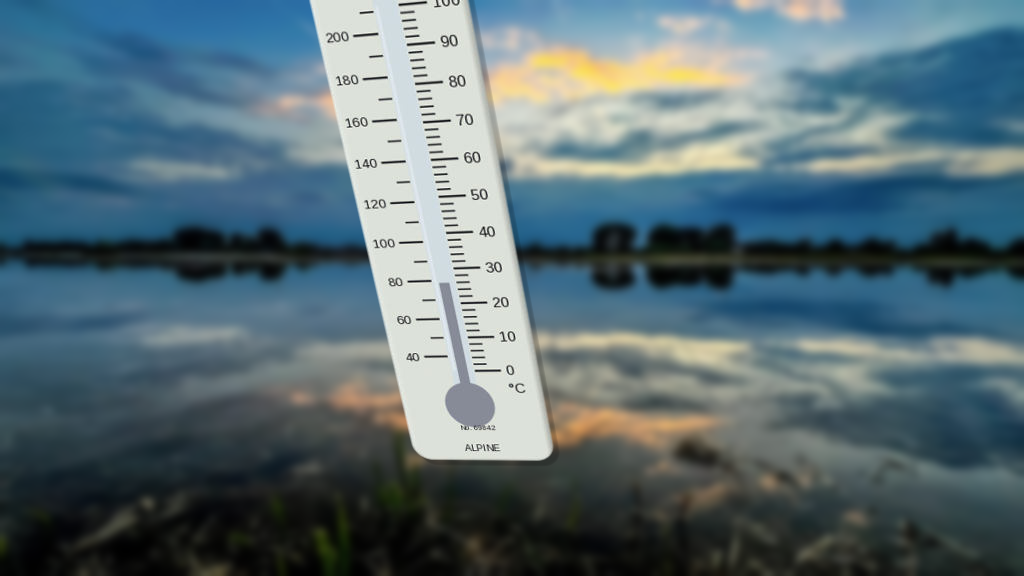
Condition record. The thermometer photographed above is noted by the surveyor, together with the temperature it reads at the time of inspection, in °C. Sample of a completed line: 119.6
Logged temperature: 26
